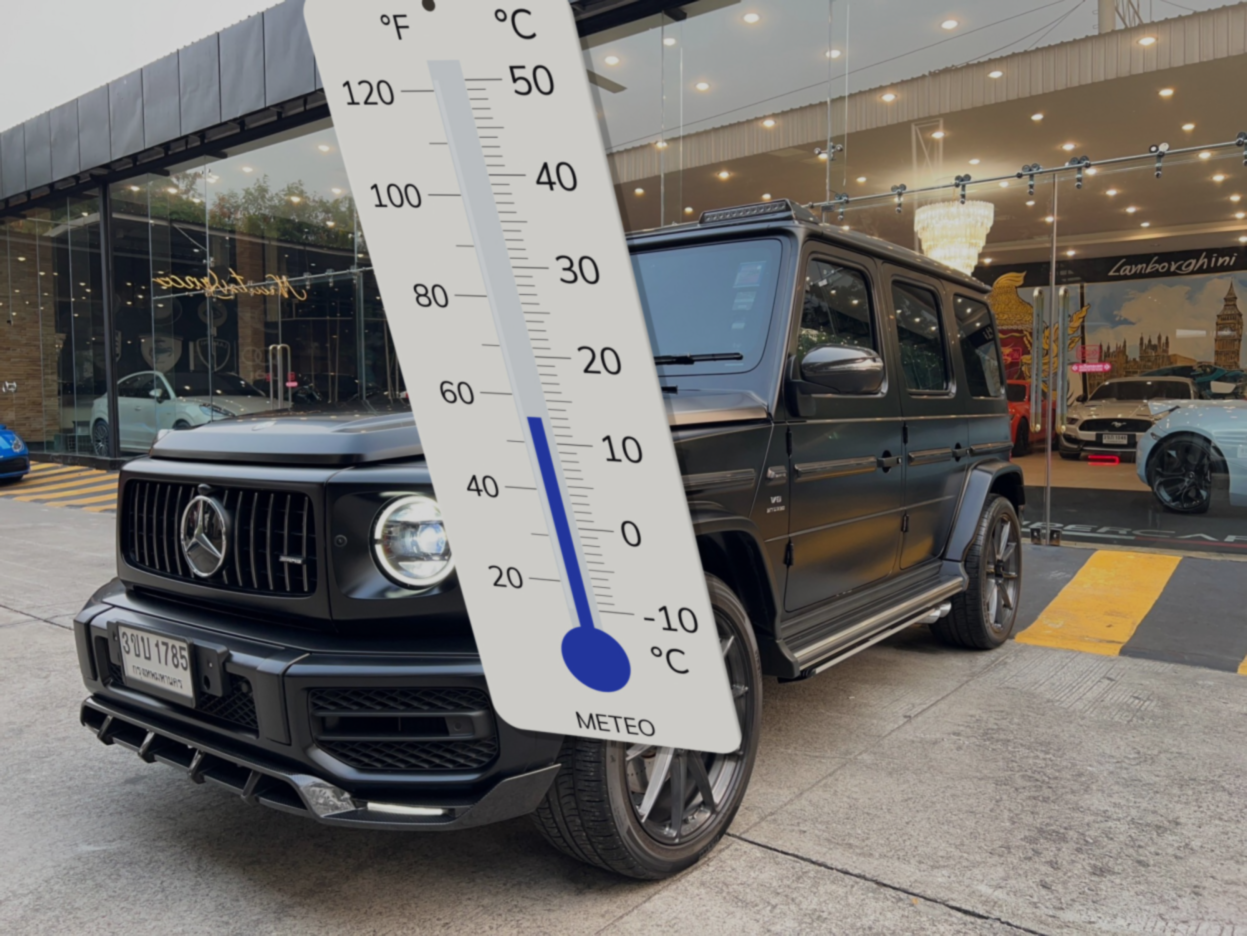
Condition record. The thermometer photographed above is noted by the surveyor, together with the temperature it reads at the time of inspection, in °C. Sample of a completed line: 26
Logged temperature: 13
